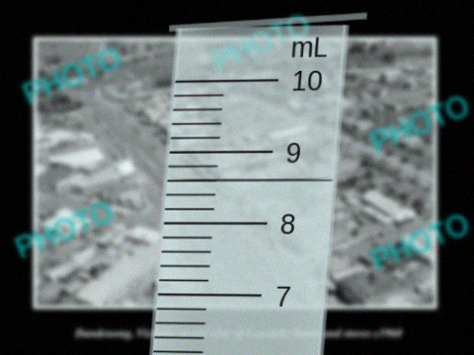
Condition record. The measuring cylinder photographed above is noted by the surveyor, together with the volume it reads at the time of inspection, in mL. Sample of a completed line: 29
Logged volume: 8.6
